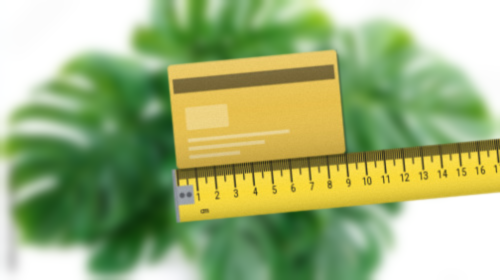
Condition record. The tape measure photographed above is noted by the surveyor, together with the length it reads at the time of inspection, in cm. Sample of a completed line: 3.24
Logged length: 9
